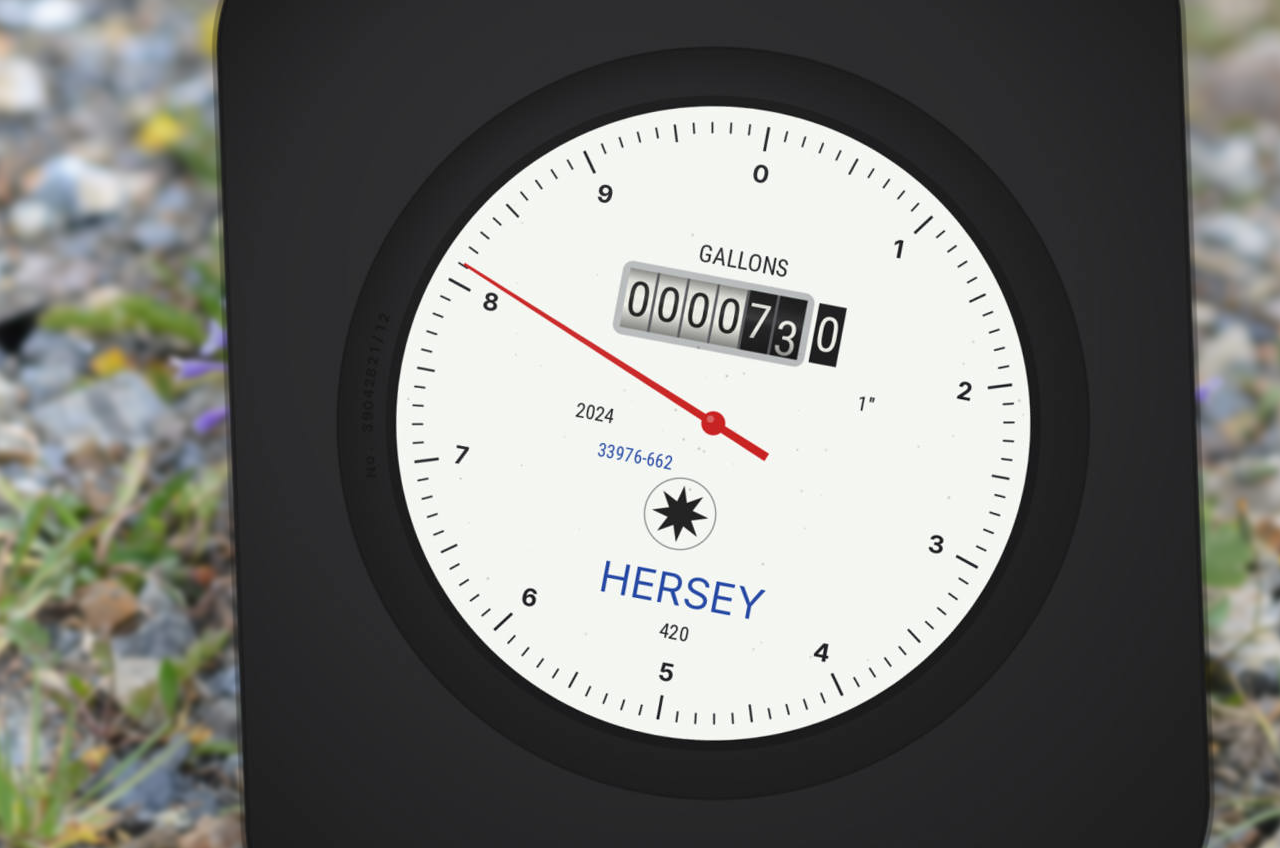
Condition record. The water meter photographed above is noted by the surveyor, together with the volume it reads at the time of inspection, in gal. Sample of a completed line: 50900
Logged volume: 728.1
